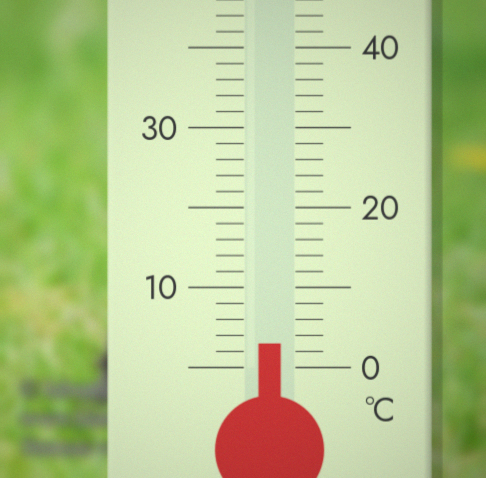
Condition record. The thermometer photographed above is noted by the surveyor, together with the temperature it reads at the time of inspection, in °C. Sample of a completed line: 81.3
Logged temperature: 3
